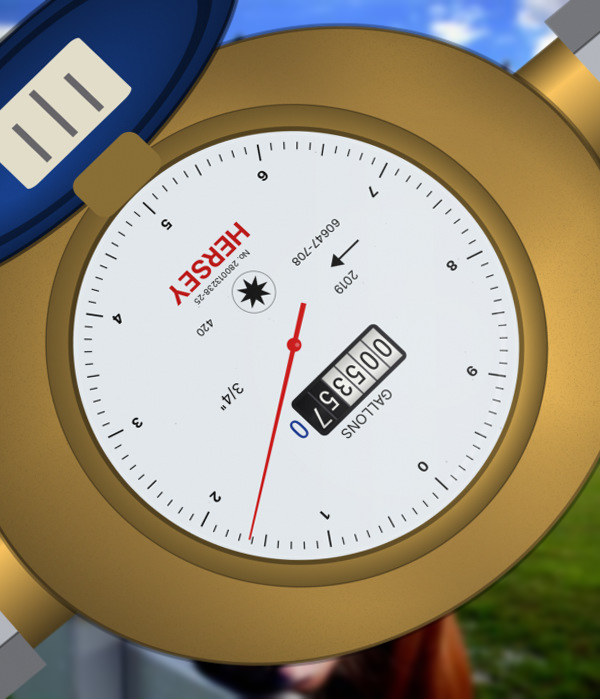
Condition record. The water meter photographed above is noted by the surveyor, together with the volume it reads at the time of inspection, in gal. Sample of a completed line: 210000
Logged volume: 53571.6
